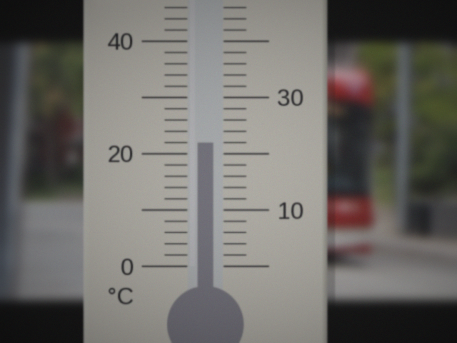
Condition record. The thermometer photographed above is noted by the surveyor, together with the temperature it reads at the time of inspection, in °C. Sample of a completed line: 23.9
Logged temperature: 22
